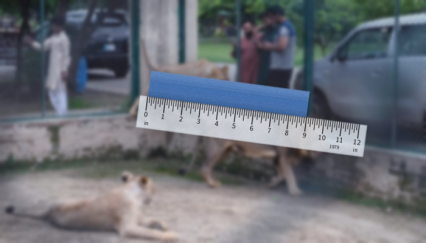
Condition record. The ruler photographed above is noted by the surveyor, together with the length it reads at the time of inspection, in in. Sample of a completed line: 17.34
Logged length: 9
